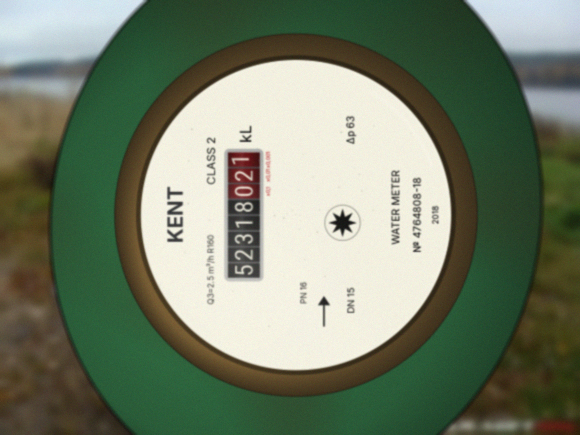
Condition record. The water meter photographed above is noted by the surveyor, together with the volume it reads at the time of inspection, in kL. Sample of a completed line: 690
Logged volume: 52318.021
